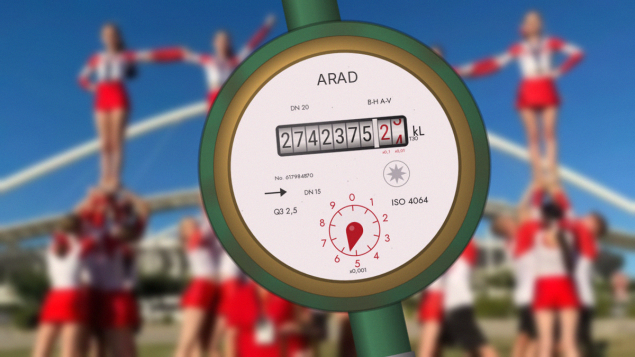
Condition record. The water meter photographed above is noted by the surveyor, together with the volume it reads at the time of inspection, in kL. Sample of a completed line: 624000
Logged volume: 2742375.235
